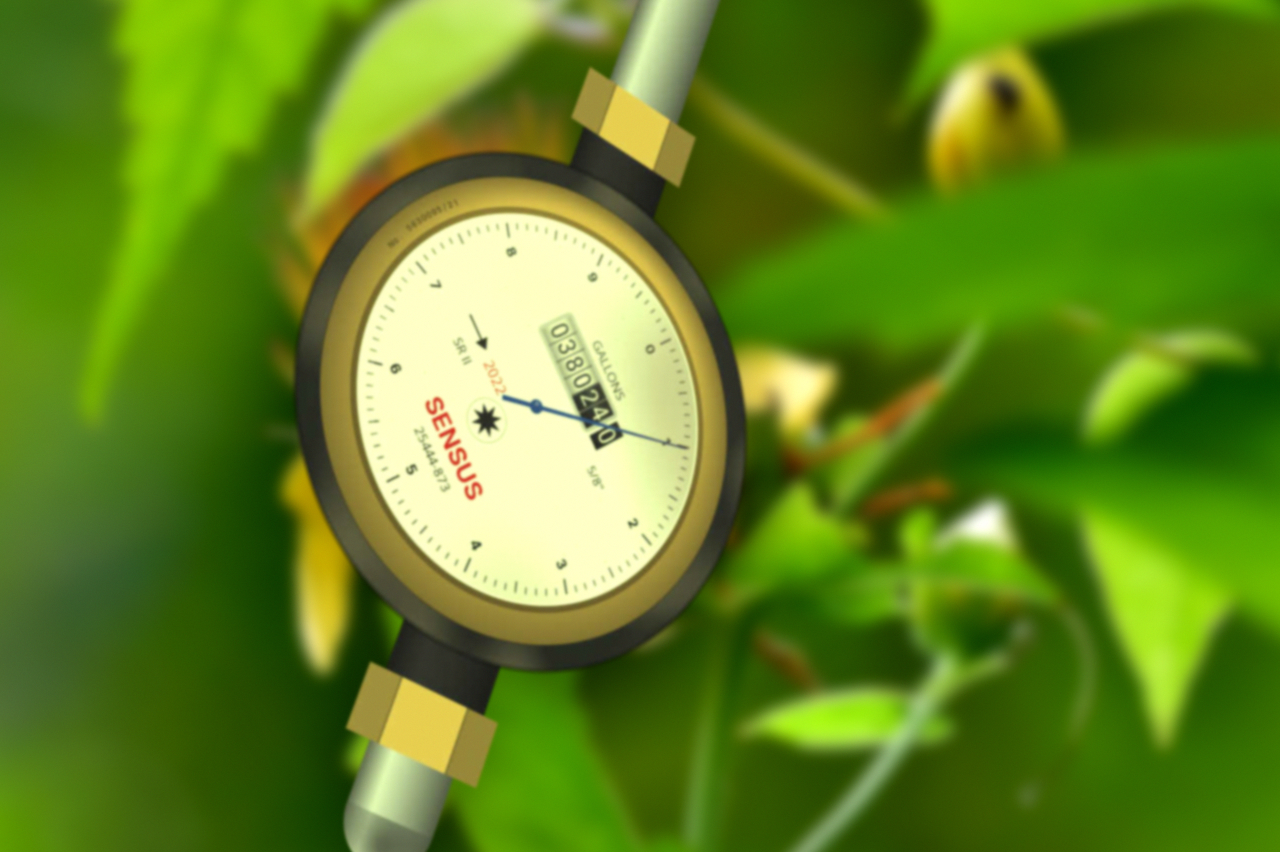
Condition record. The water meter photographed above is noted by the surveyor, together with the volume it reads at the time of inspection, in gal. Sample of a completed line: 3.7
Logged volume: 380241.0
